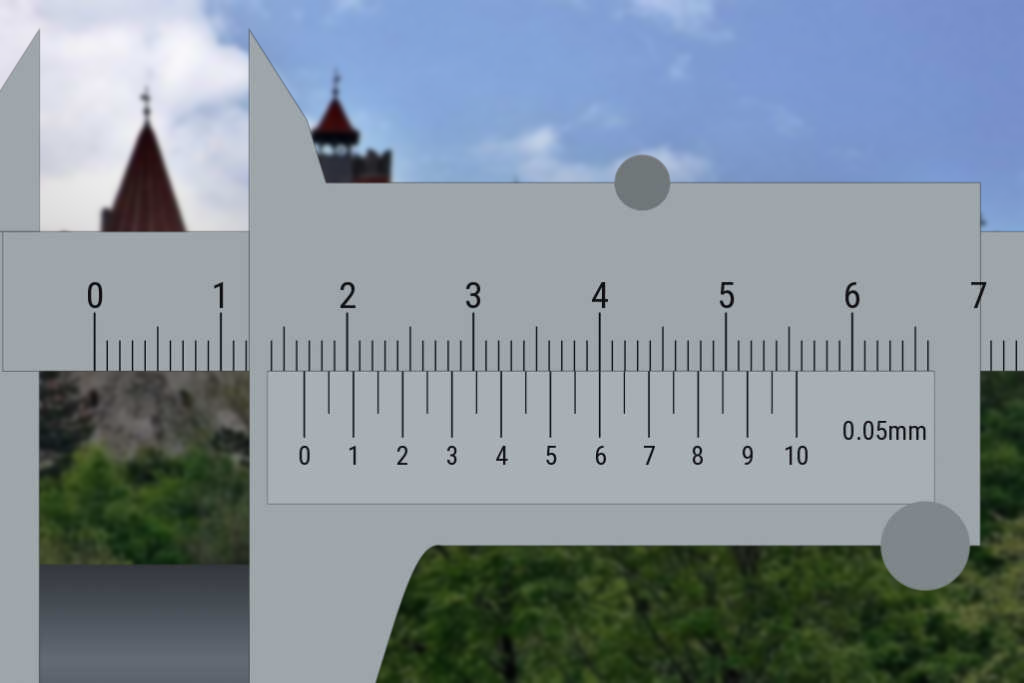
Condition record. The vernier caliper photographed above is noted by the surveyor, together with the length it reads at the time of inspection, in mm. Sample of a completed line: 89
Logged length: 16.6
